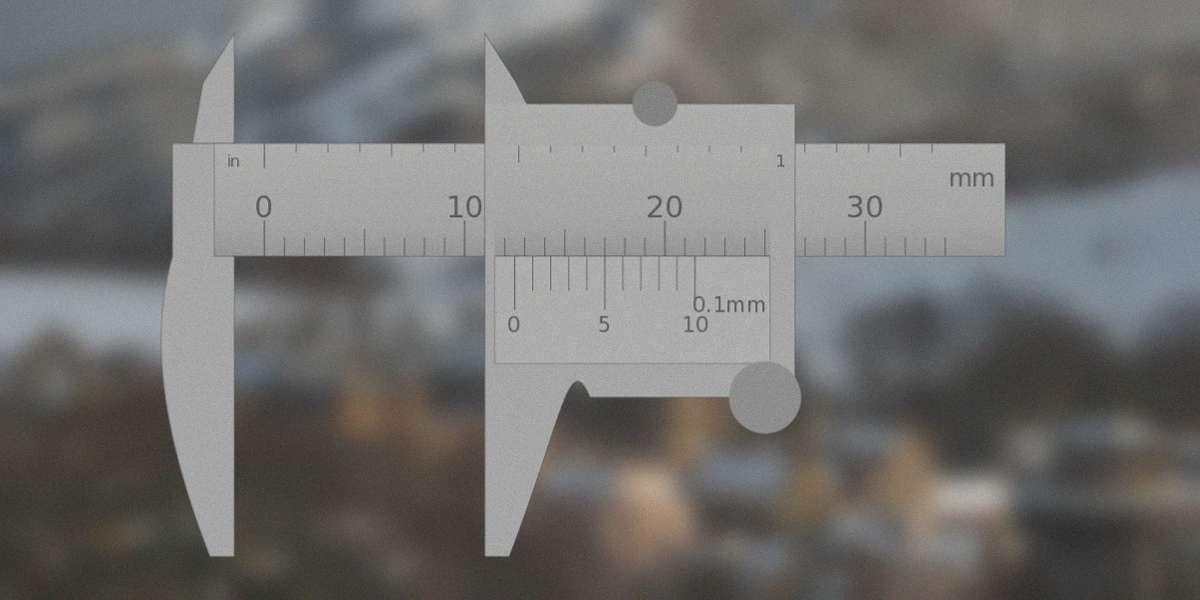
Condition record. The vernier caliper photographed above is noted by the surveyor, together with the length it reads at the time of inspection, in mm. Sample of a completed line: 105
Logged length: 12.5
